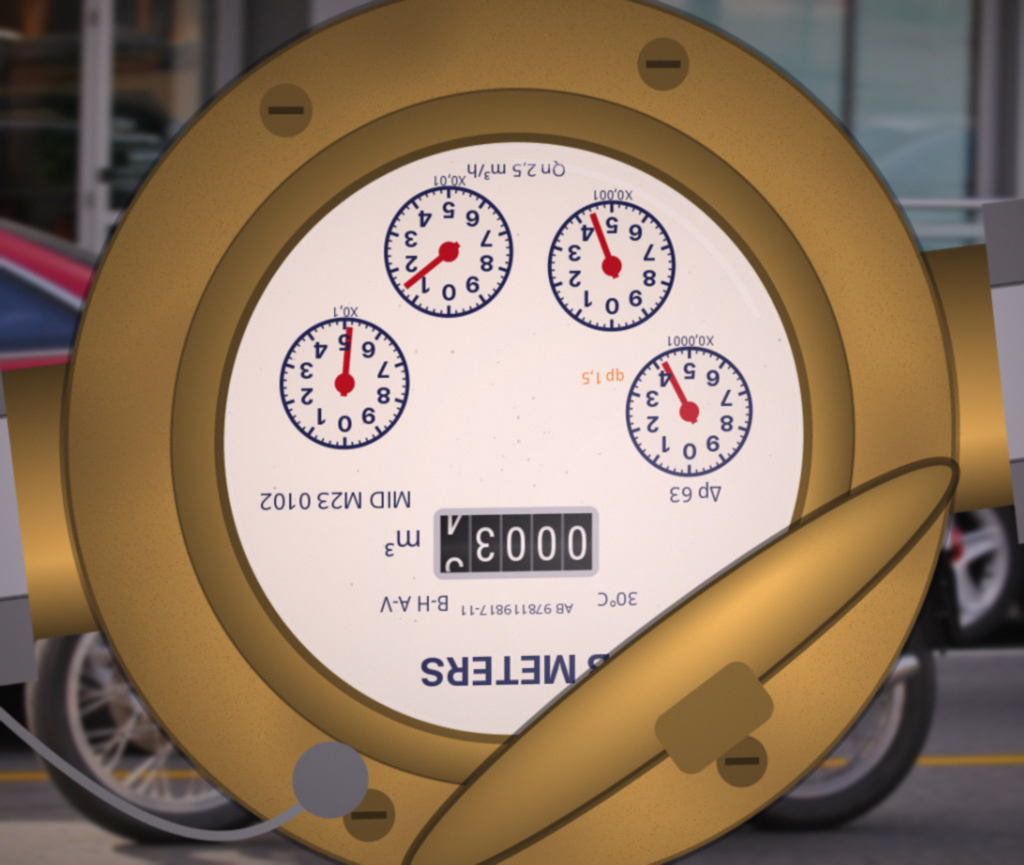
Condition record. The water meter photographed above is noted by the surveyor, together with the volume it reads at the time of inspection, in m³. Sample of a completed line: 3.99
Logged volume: 33.5144
